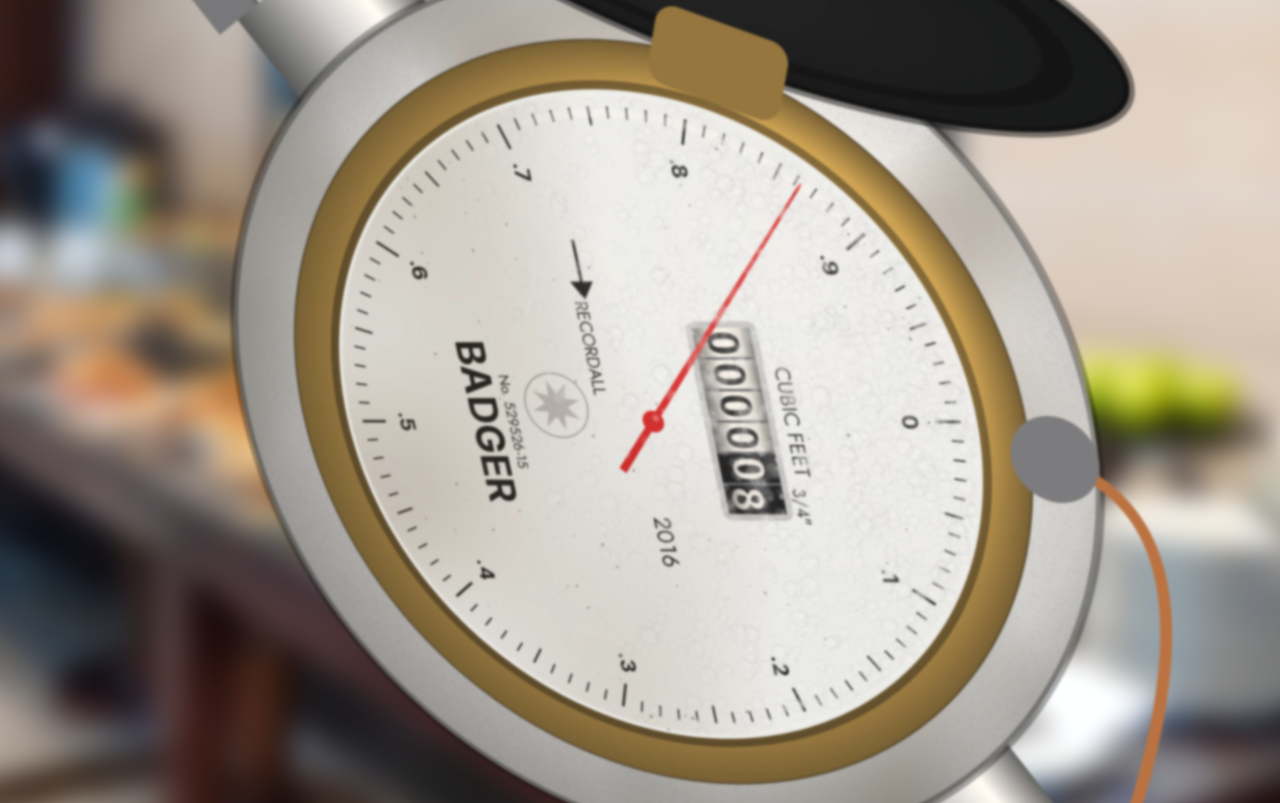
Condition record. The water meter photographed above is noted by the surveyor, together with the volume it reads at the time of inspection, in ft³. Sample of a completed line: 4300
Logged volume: 7.86
